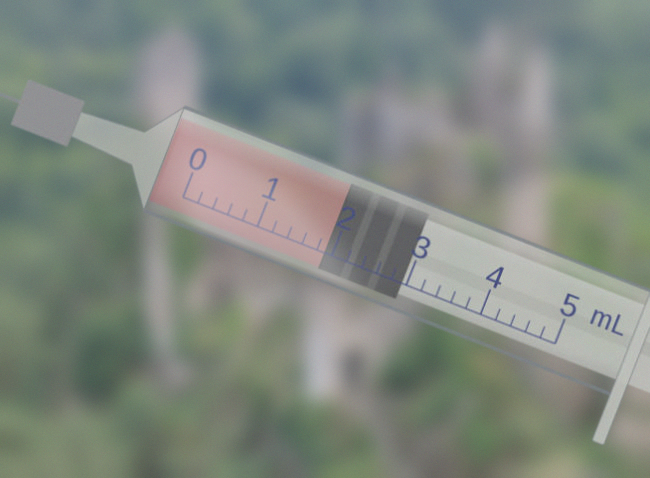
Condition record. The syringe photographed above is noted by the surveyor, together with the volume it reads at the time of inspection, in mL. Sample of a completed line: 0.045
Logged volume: 1.9
